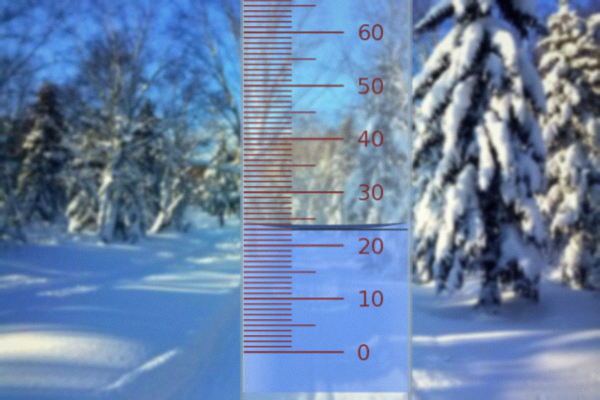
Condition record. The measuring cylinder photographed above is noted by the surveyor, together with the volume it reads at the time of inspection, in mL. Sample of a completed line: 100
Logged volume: 23
